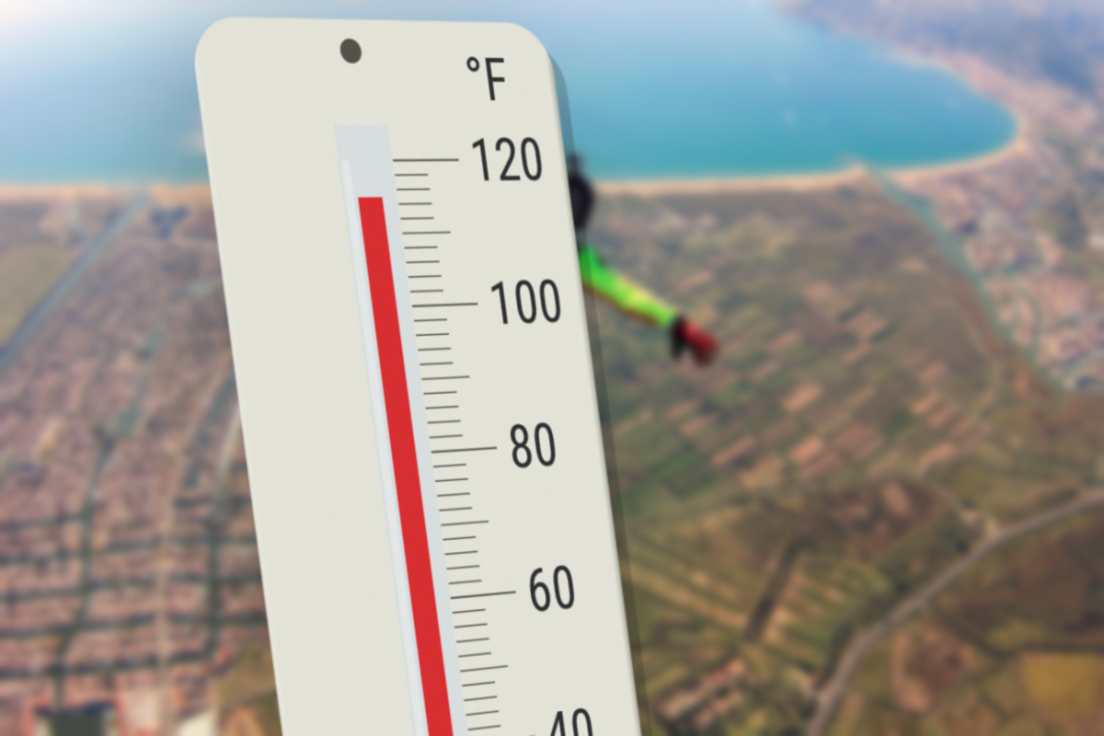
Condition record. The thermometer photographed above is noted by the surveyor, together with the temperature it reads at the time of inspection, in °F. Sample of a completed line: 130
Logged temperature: 115
